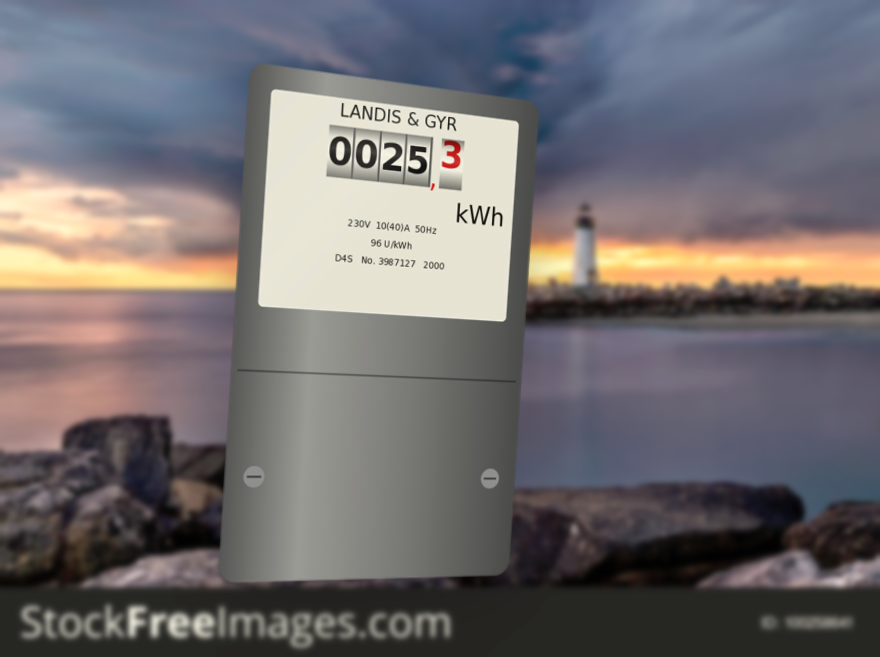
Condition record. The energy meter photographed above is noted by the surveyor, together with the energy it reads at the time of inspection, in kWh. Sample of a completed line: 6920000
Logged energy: 25.3
